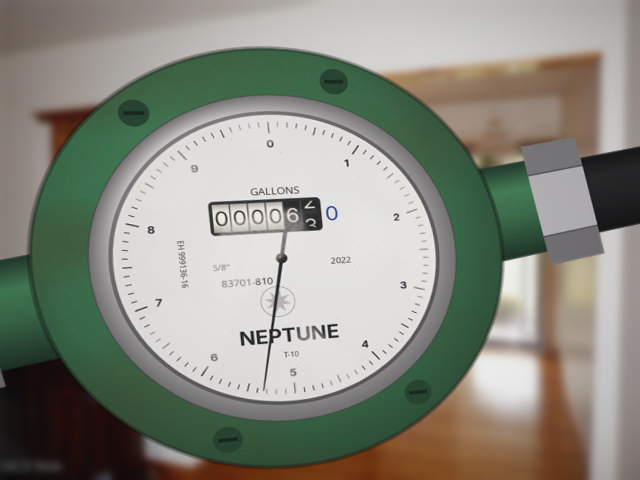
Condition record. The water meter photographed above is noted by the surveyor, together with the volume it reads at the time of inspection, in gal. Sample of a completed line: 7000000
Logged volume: 625.3
